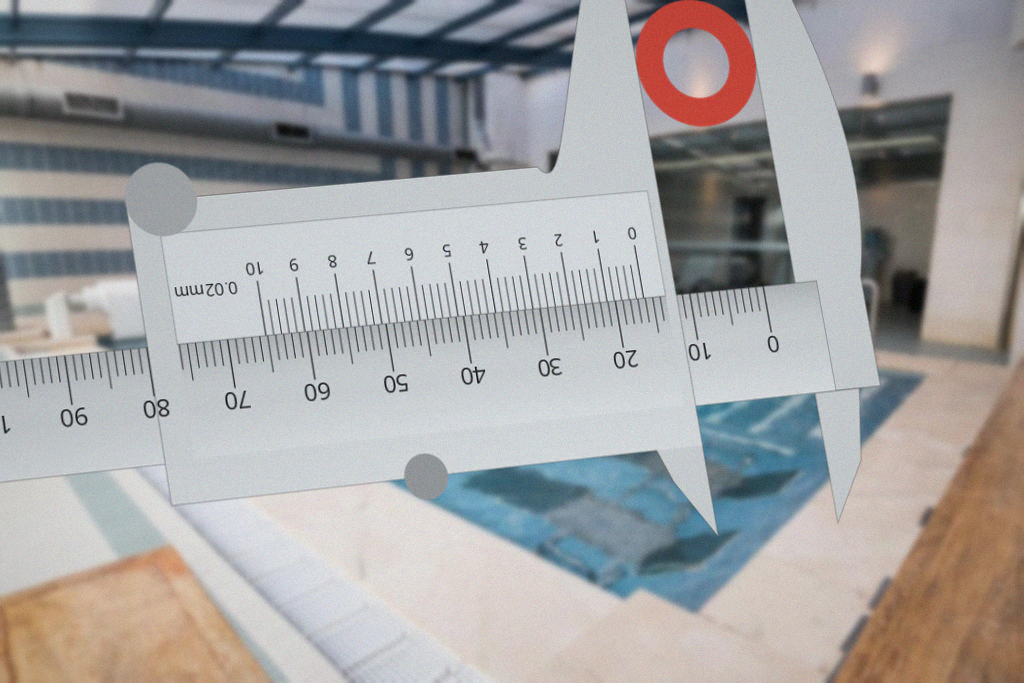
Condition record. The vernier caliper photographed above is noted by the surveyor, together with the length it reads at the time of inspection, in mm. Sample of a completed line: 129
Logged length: 16.2
